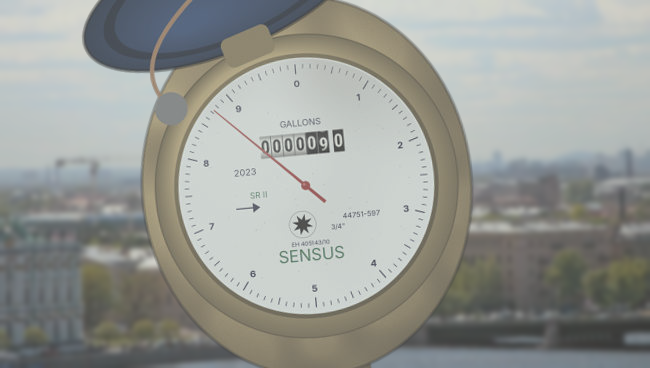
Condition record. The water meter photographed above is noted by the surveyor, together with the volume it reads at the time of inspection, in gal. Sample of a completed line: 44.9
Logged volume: 88.7
